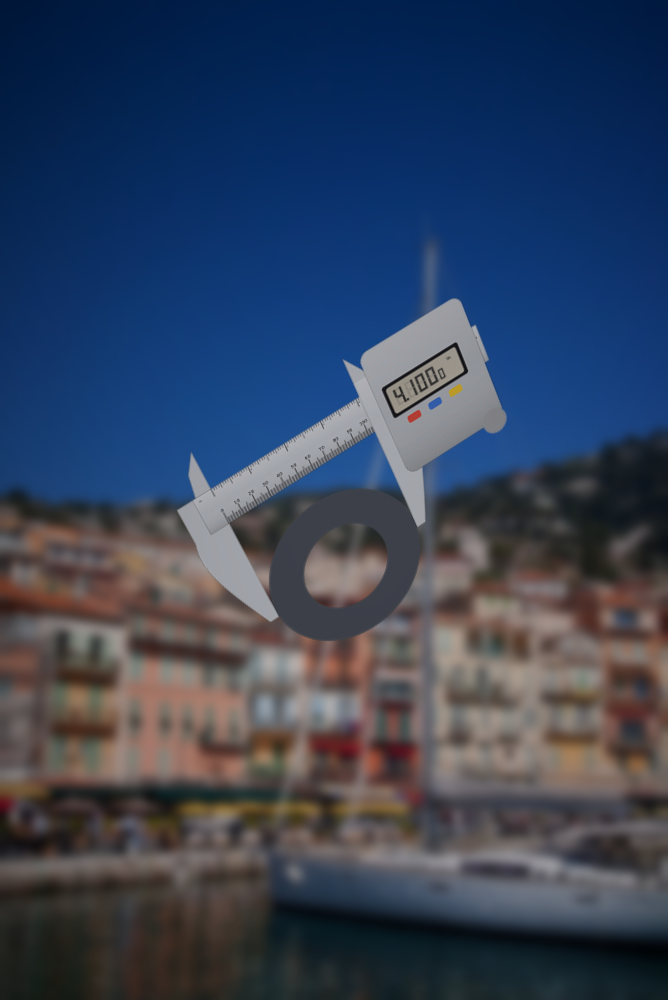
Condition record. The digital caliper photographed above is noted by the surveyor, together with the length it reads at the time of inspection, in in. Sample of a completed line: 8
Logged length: 4.1000
